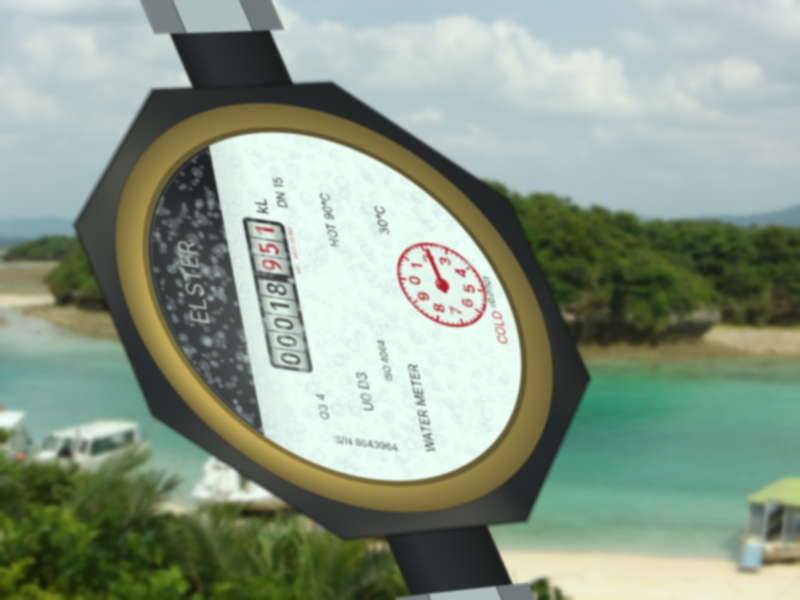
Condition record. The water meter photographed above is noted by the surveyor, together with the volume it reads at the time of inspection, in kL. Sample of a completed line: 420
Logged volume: 18.9512
